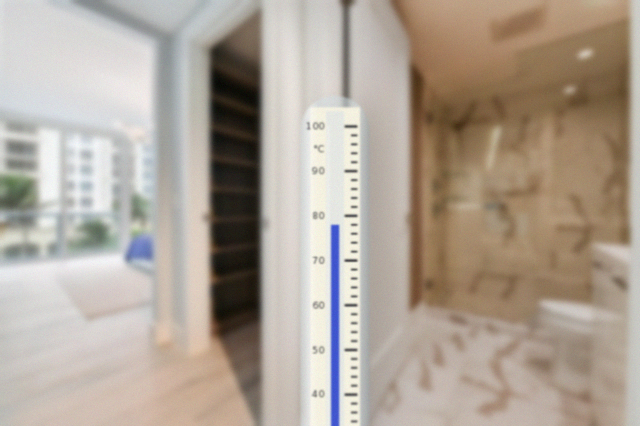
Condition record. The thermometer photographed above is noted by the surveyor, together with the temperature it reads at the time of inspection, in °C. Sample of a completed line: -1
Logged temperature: 78
